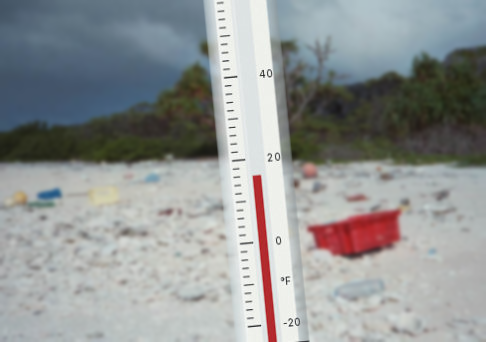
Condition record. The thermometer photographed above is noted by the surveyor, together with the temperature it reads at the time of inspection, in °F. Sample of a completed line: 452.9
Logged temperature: 16
